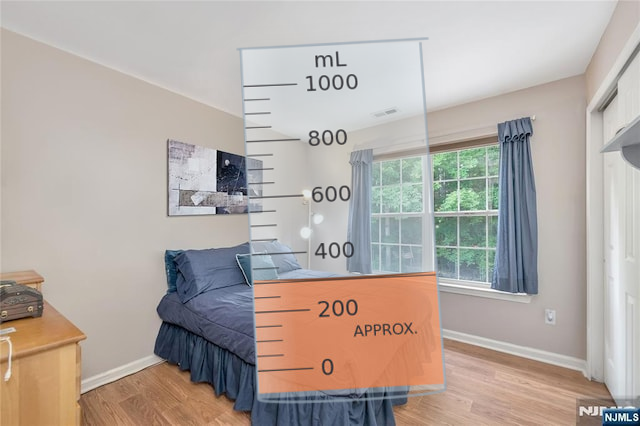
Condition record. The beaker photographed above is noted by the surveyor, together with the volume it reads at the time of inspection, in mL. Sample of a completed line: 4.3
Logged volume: 300
